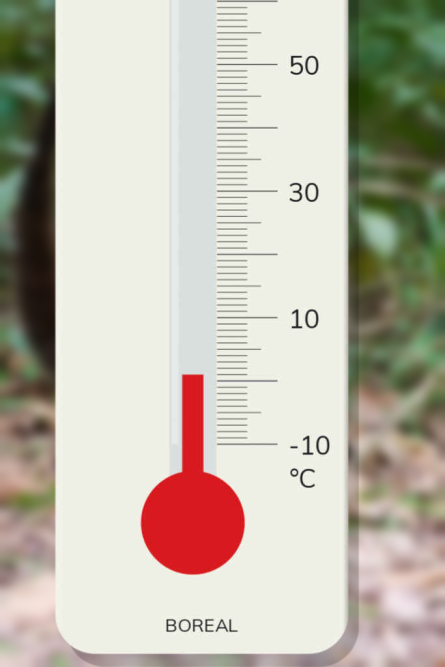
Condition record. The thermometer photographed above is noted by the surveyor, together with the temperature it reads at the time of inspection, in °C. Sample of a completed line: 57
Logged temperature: 1
